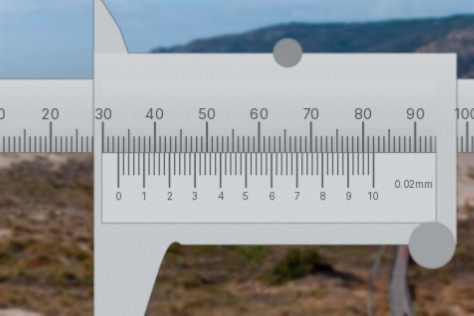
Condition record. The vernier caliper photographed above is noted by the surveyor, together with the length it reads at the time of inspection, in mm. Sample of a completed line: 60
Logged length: 33.0
